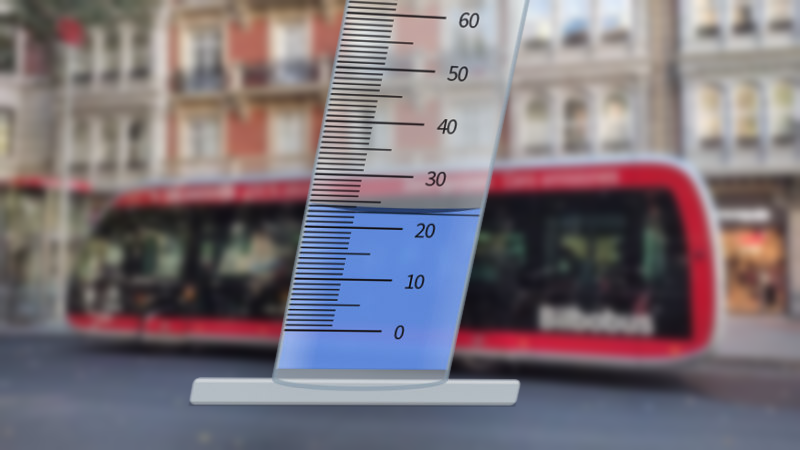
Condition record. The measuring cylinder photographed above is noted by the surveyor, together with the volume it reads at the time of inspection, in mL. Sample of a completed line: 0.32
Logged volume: 23
